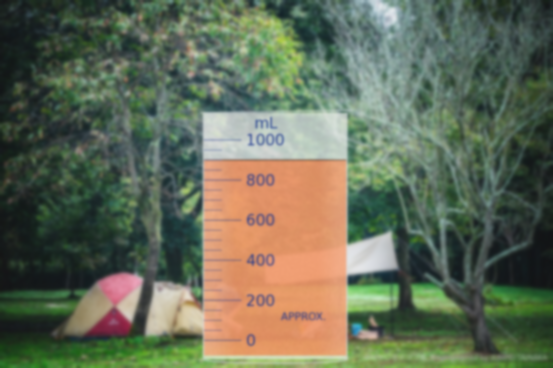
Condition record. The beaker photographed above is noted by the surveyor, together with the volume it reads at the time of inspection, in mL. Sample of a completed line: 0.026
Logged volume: 900
